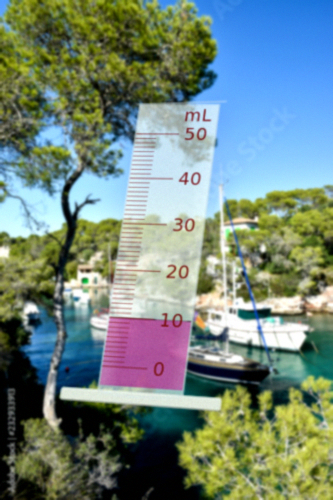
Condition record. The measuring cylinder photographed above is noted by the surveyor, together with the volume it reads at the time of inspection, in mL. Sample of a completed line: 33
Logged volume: 10
